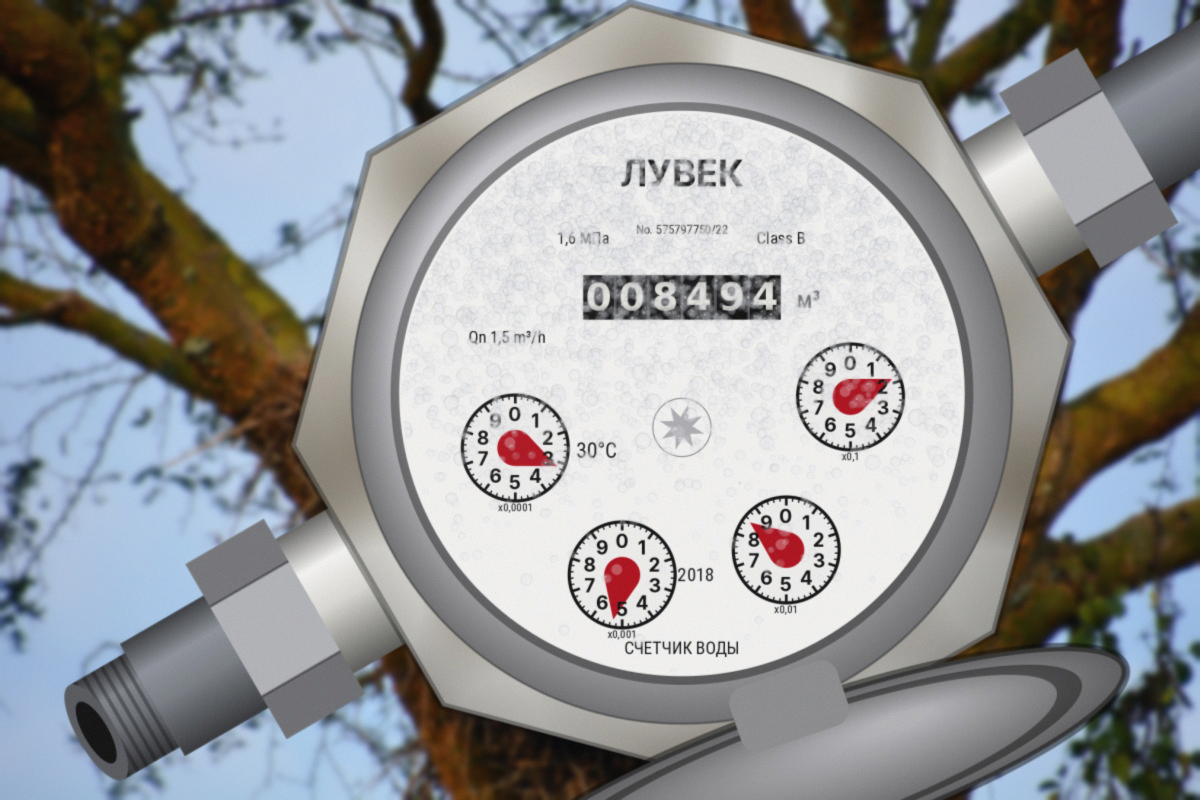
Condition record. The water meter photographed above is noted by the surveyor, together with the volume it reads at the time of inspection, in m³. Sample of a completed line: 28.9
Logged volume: 8494.1853
